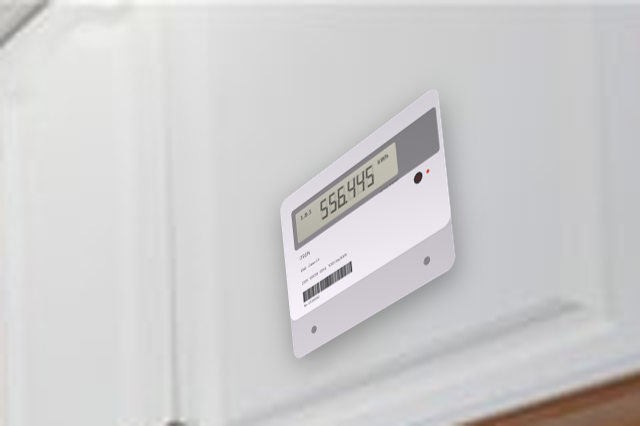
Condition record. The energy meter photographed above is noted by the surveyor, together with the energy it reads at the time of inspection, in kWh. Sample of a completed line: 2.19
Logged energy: 556.445
